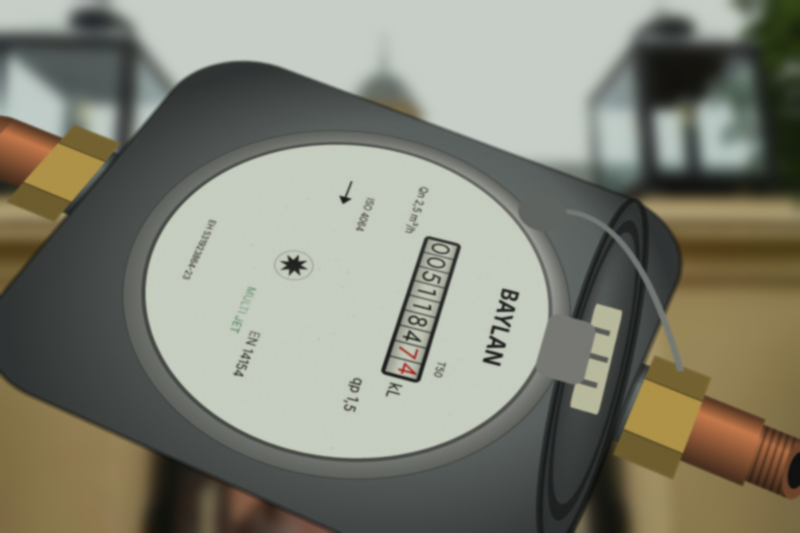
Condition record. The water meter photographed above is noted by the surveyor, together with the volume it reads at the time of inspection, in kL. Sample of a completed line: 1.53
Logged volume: 51184.74
